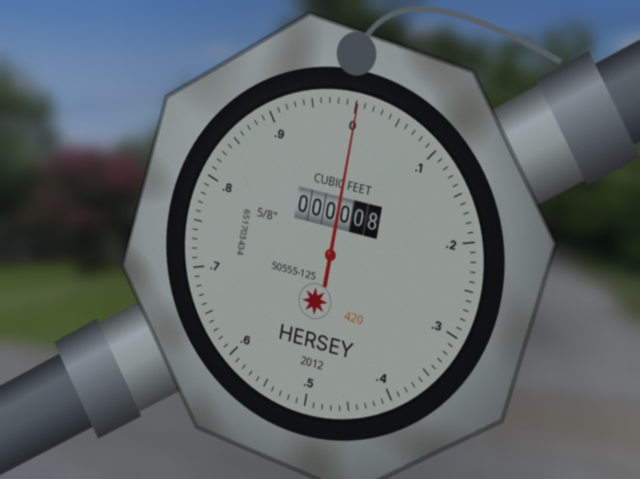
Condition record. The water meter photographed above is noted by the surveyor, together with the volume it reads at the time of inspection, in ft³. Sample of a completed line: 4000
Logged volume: 8.00
